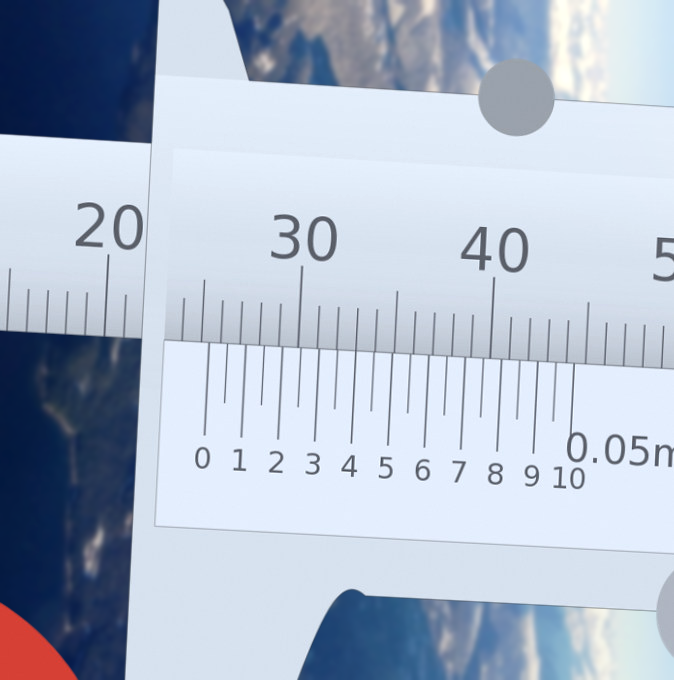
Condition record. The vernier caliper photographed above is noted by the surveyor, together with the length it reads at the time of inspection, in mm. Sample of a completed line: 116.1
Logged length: 25.4
